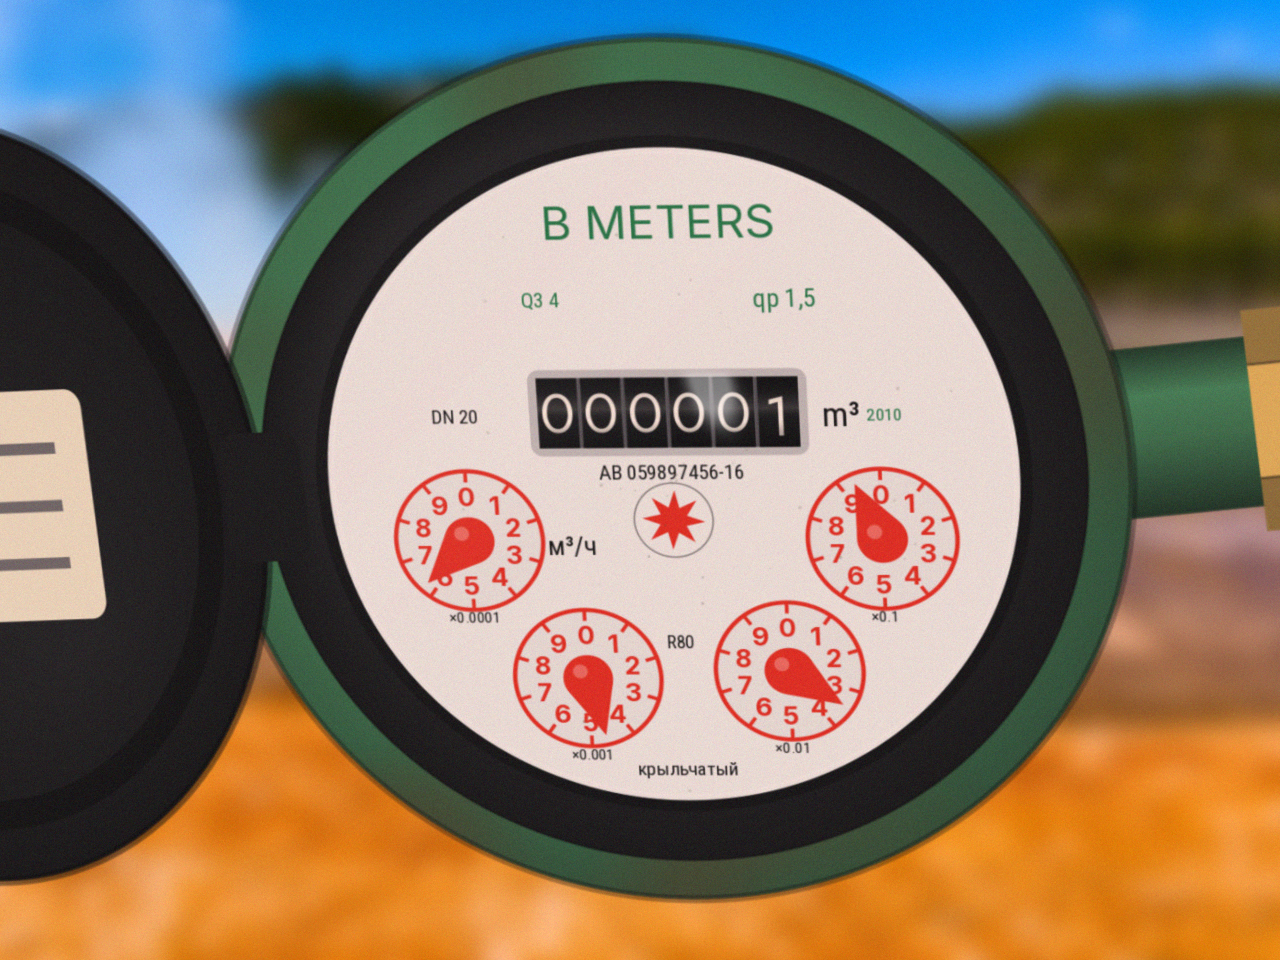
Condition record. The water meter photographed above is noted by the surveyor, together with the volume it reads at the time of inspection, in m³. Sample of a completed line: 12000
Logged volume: 0.9346
